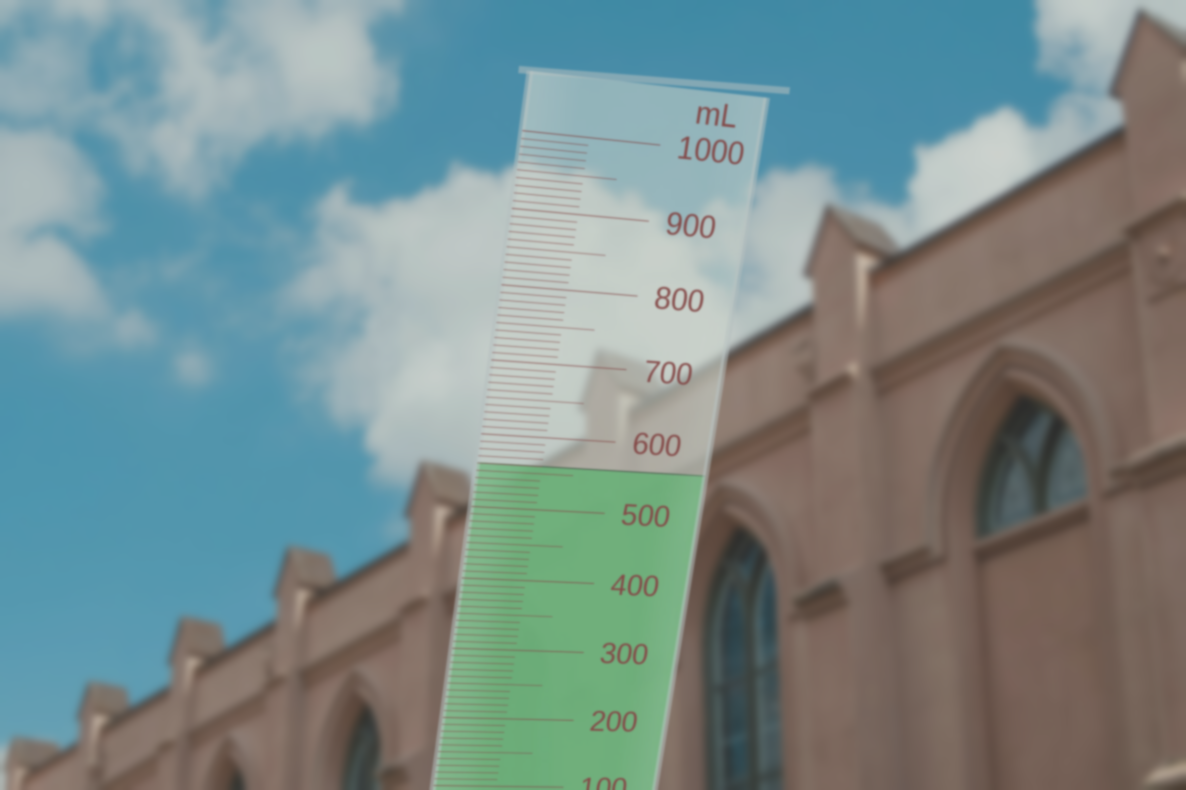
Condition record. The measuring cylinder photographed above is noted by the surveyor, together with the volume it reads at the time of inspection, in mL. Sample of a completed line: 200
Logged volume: 560
